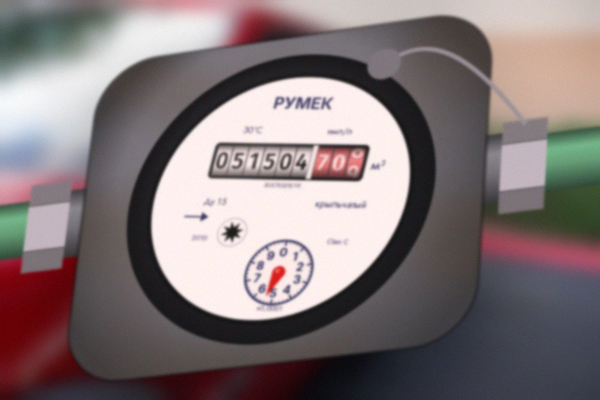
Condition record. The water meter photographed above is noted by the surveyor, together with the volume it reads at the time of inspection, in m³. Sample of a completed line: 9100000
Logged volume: 51504.7085
